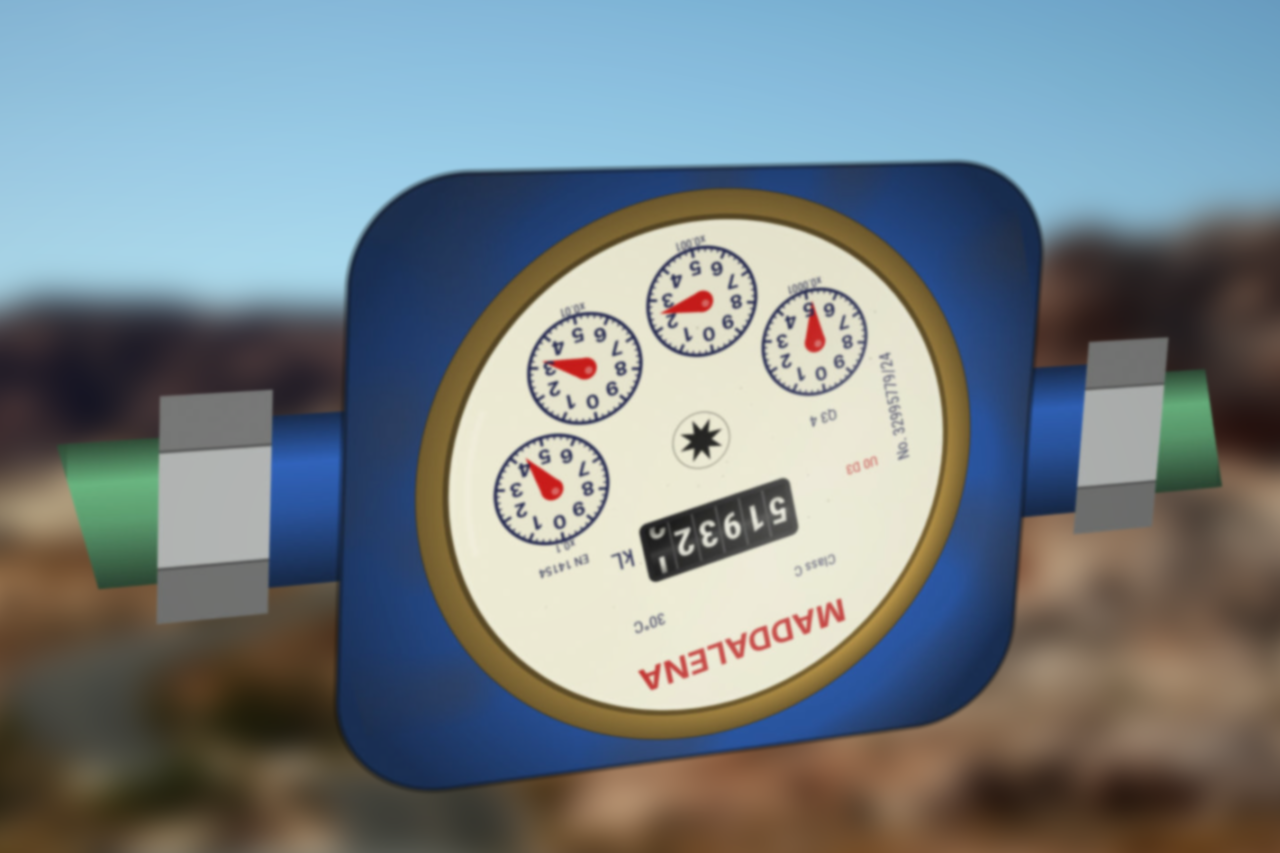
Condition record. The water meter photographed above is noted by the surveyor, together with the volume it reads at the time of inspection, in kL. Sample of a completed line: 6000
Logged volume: 519321.4325
